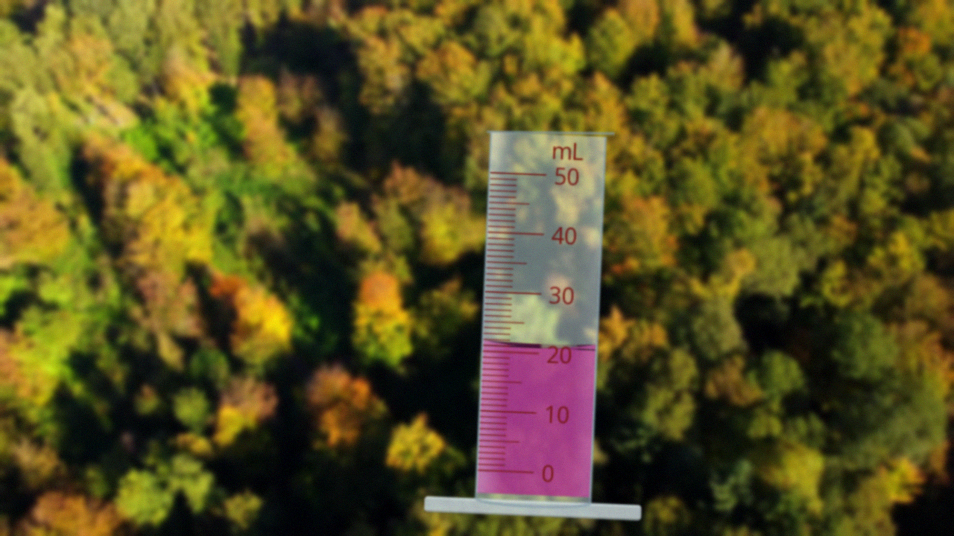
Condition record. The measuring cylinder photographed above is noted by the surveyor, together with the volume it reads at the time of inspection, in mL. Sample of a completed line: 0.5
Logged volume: 21
